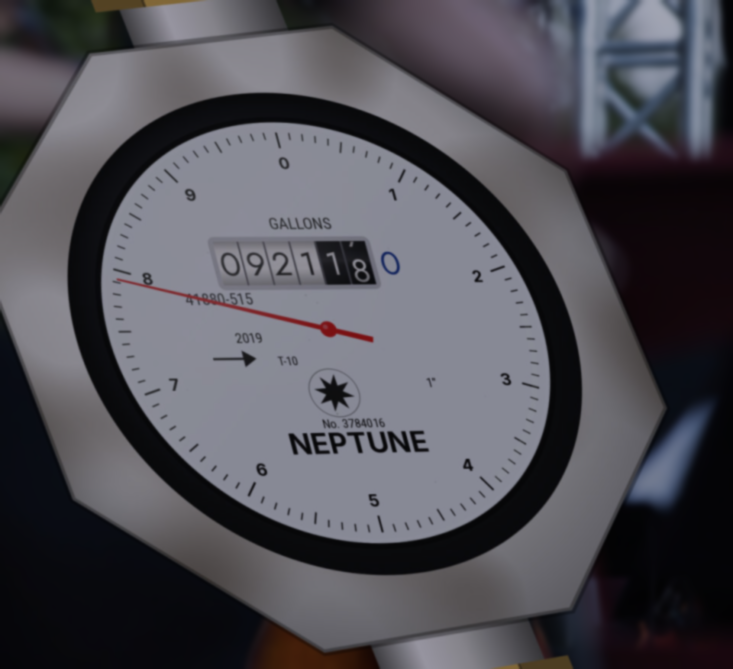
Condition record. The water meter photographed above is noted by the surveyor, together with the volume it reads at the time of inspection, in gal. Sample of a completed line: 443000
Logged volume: 921177.9
